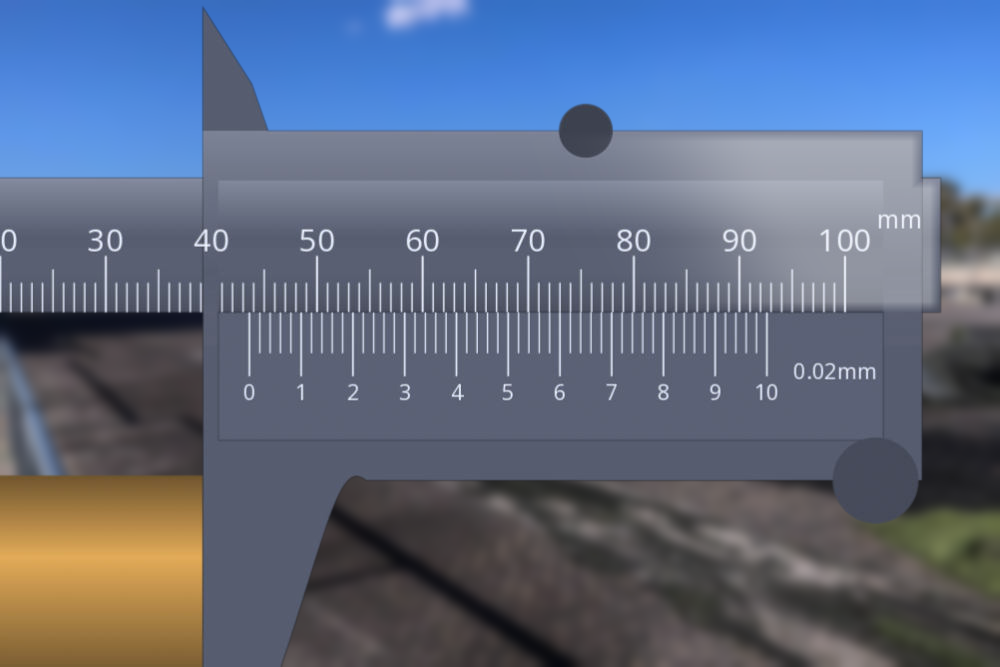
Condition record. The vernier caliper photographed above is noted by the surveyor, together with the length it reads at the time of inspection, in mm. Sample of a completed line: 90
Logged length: 43.6
